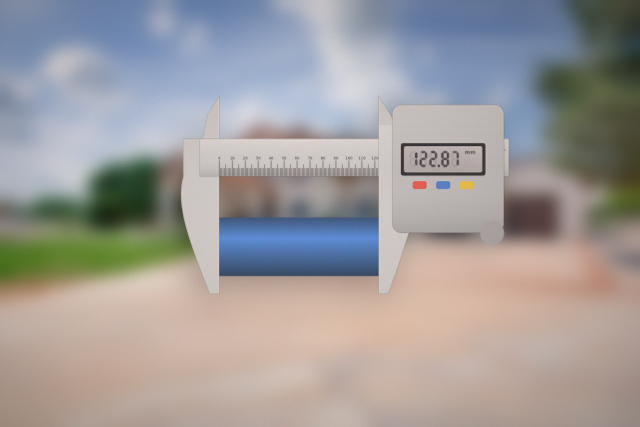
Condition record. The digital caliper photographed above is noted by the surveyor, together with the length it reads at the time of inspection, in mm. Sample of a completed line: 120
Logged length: 122.87
